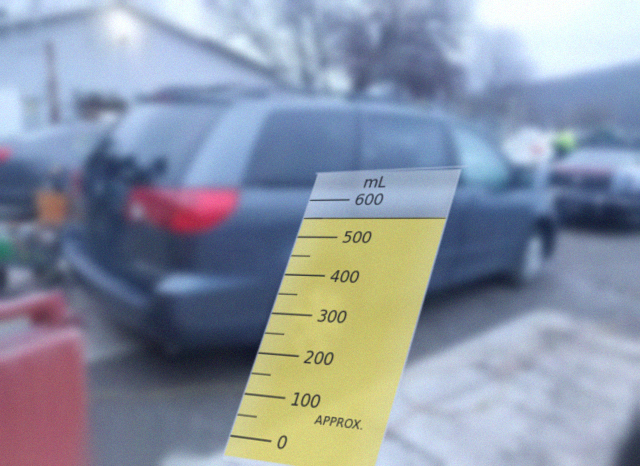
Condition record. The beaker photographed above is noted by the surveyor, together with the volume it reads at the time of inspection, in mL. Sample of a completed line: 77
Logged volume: 550
